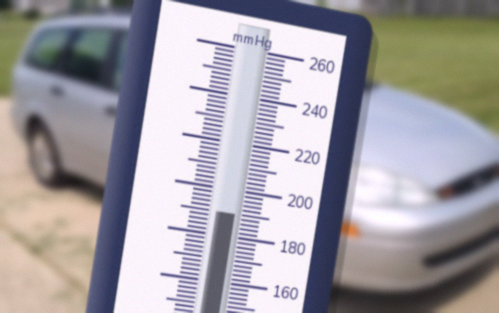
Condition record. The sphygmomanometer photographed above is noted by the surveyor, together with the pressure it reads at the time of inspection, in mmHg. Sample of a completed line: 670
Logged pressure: 190
